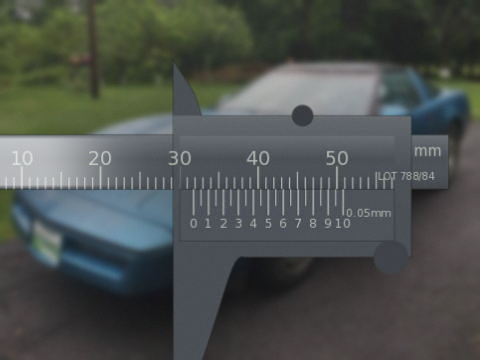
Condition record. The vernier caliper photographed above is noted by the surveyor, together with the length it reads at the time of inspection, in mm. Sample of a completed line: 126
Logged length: 31.8
